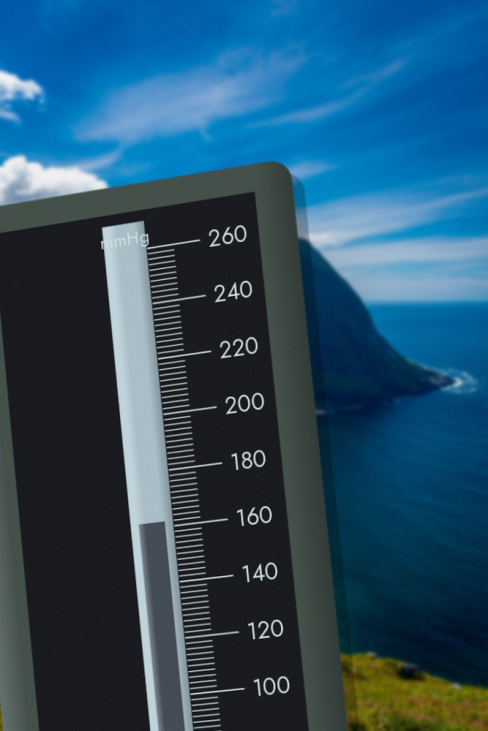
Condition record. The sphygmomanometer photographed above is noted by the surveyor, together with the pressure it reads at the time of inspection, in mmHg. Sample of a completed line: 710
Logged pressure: 162
